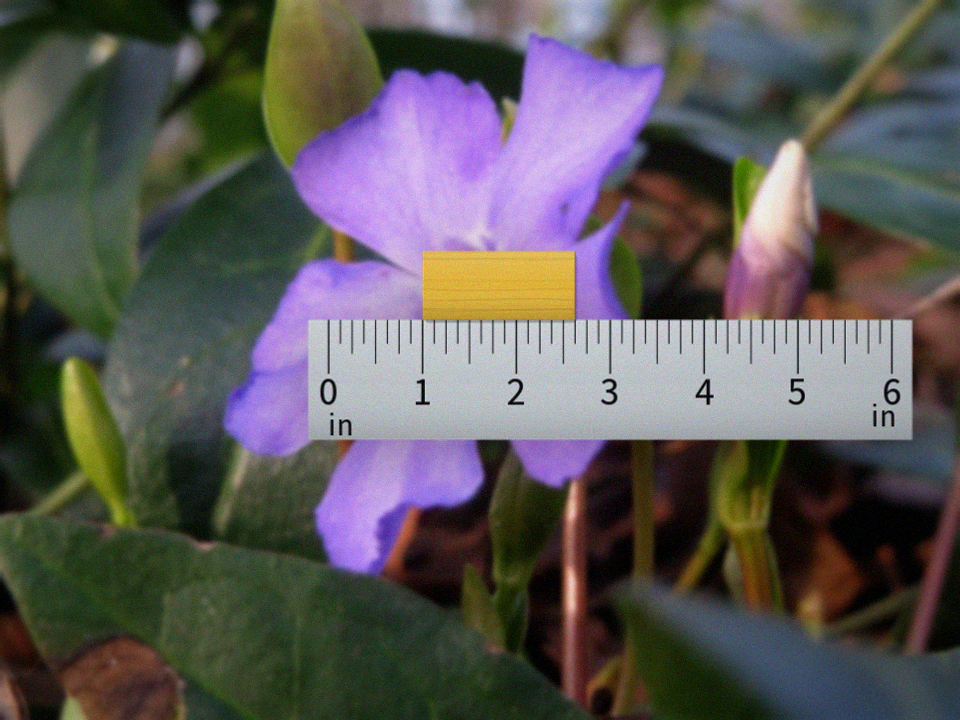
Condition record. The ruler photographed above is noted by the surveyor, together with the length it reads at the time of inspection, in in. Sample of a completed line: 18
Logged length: 1.625
